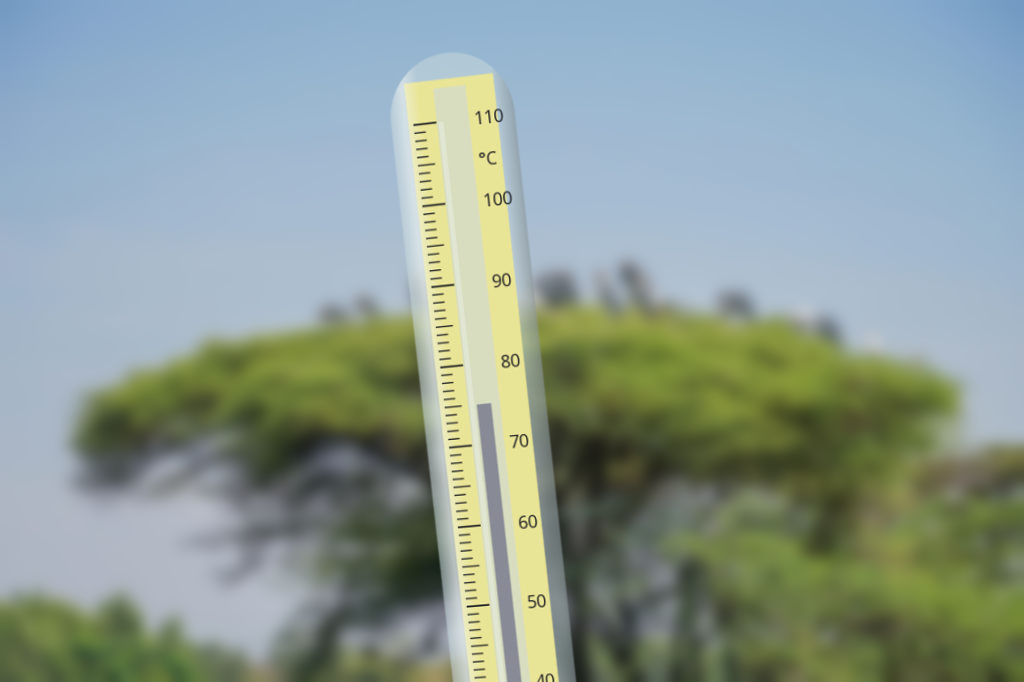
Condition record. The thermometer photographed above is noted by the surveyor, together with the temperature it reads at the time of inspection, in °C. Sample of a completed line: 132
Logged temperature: 75
